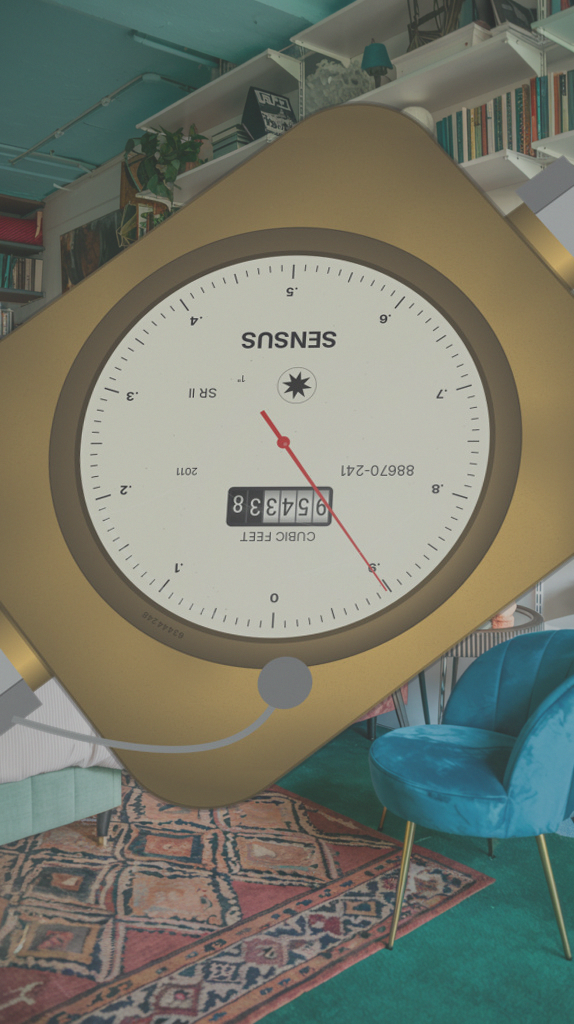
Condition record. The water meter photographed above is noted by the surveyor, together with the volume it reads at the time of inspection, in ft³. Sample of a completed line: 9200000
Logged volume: 954337.90
